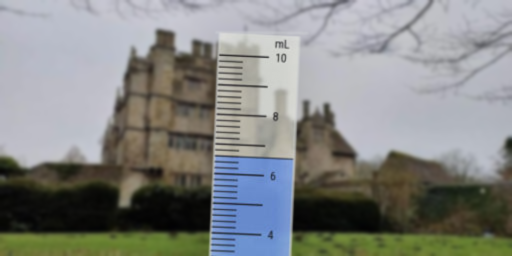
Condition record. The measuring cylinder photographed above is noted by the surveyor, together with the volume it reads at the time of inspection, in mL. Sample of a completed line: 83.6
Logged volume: 6.6
